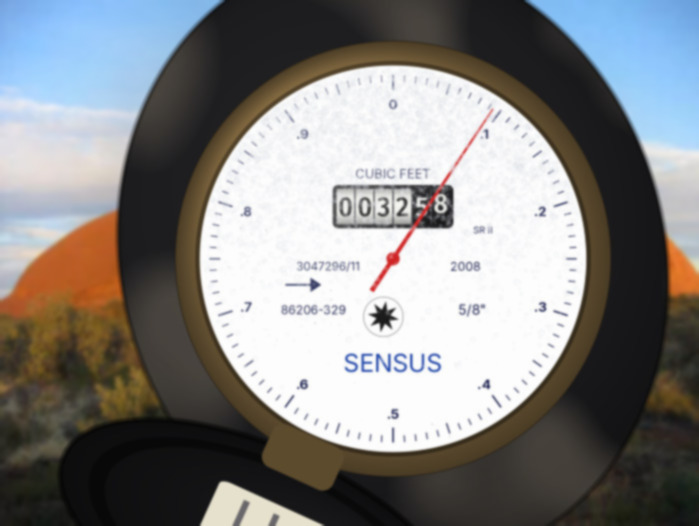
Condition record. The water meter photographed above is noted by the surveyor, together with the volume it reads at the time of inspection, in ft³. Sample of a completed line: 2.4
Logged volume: 3258.09
